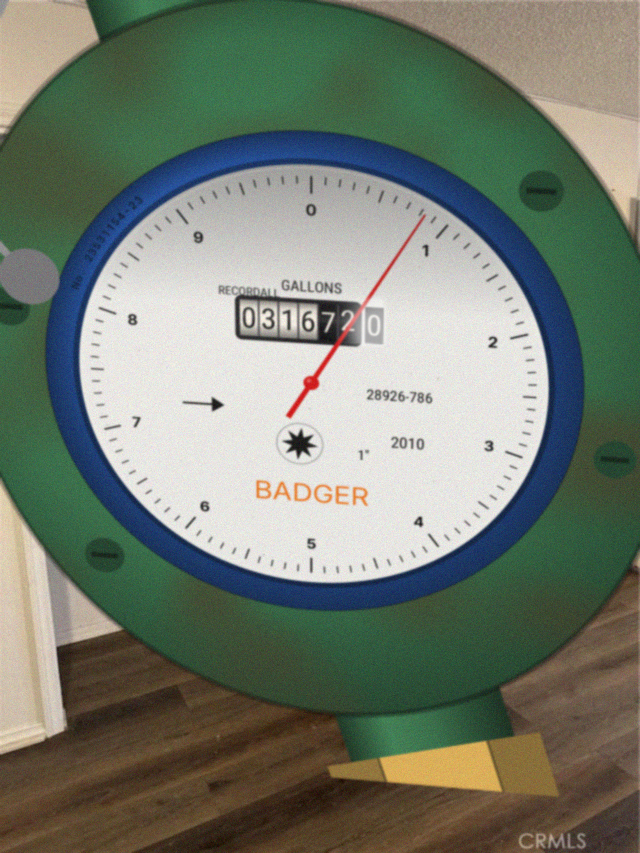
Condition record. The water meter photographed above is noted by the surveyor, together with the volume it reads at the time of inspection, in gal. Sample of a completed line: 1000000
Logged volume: 316720.8
